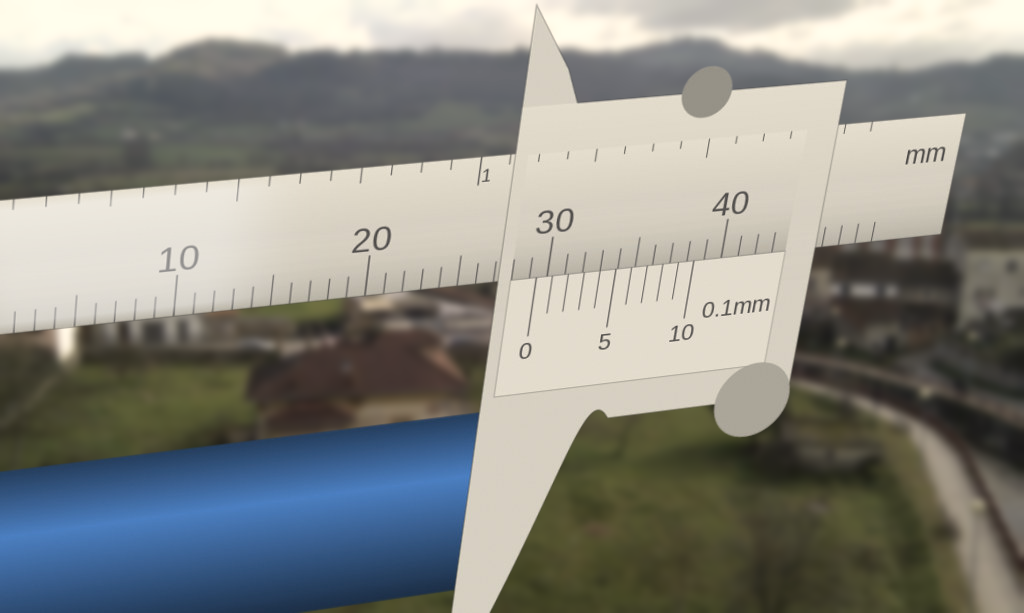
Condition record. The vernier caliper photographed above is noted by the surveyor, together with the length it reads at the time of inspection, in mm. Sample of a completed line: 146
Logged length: 29.4
